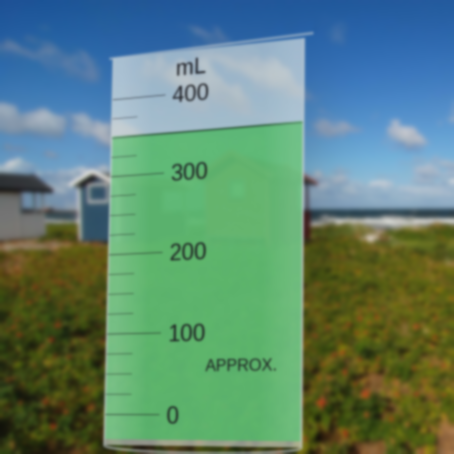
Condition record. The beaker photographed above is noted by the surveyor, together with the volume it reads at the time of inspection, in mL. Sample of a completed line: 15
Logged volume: 350
